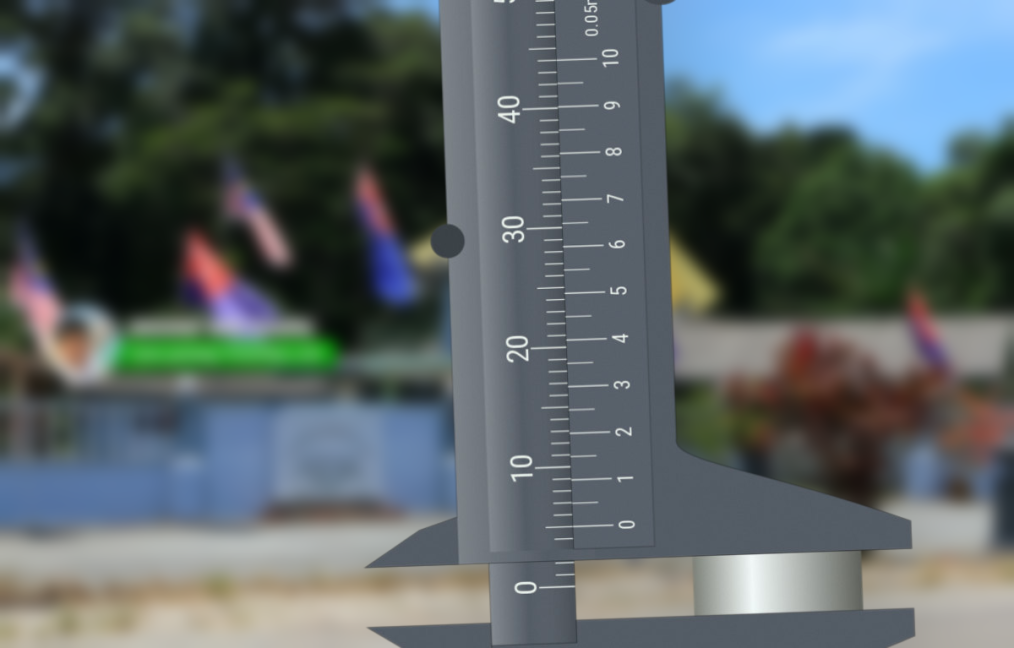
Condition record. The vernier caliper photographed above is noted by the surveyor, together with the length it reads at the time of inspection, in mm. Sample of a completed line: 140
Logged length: 5.0
